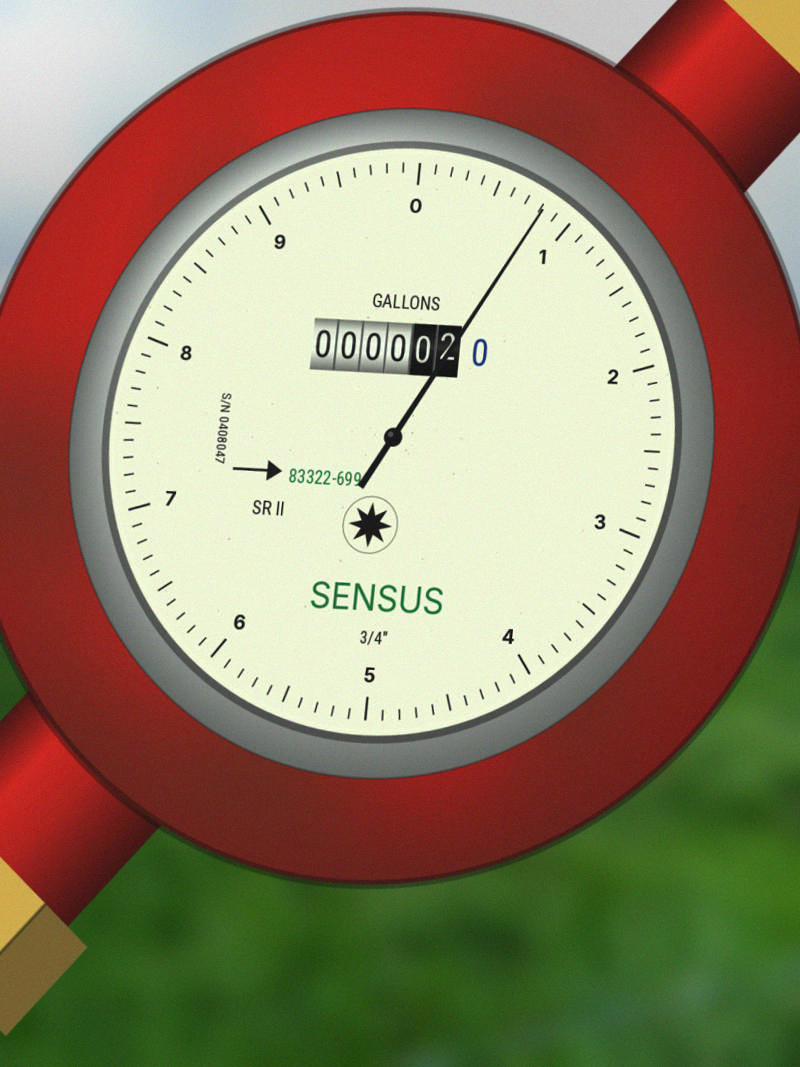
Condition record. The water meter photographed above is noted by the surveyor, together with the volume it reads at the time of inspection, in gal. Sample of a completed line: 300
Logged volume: 20.8
